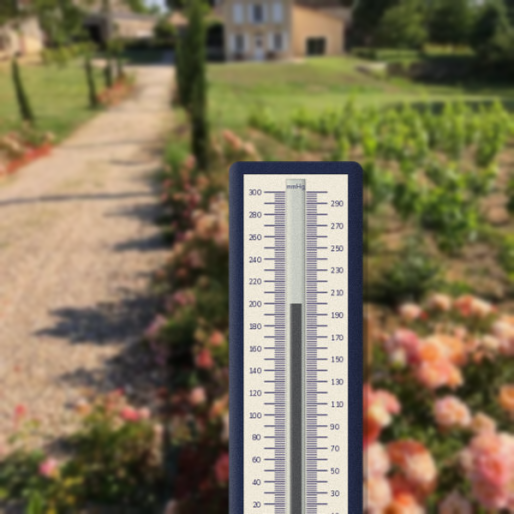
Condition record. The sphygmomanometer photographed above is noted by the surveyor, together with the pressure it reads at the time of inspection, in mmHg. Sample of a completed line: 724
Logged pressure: 200
